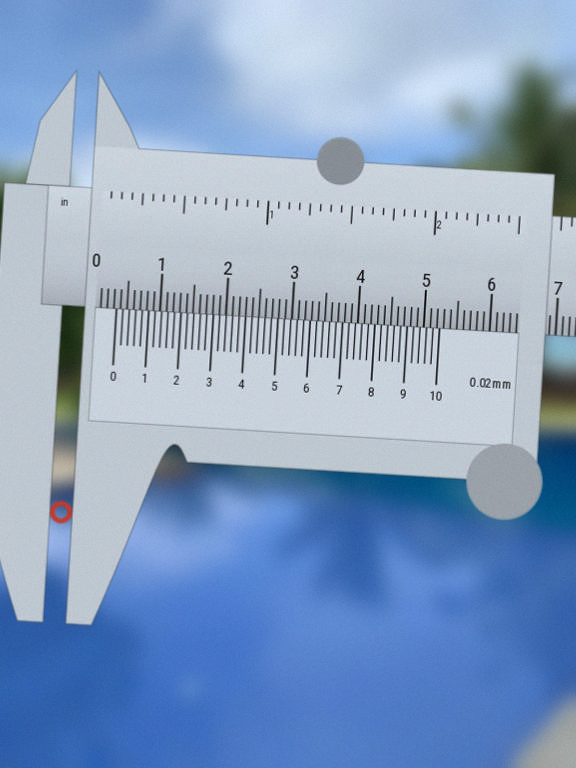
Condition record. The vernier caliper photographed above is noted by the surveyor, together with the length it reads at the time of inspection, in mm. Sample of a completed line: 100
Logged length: 3.4
